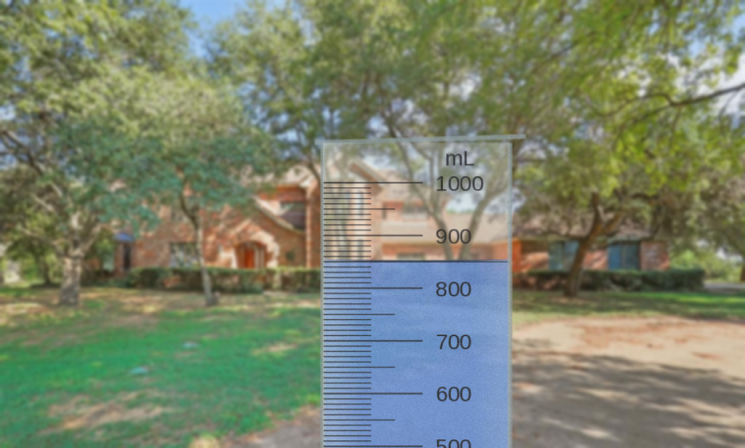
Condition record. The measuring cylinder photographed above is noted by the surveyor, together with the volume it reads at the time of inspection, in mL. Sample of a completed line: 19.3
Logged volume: 850
